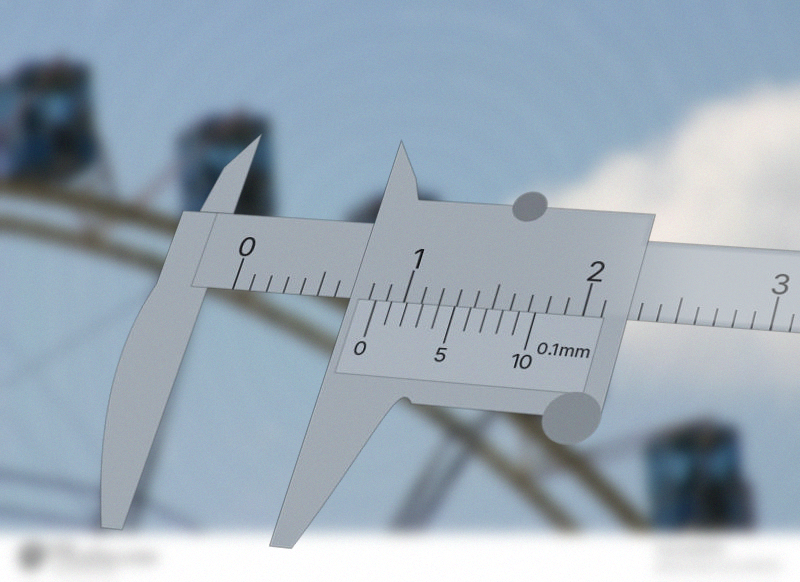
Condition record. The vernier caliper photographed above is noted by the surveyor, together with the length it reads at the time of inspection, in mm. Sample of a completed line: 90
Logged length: 8.4
